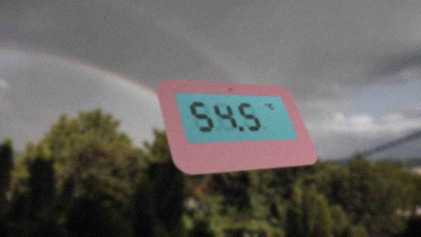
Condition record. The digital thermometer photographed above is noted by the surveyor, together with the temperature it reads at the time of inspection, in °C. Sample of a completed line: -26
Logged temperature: 54.5
